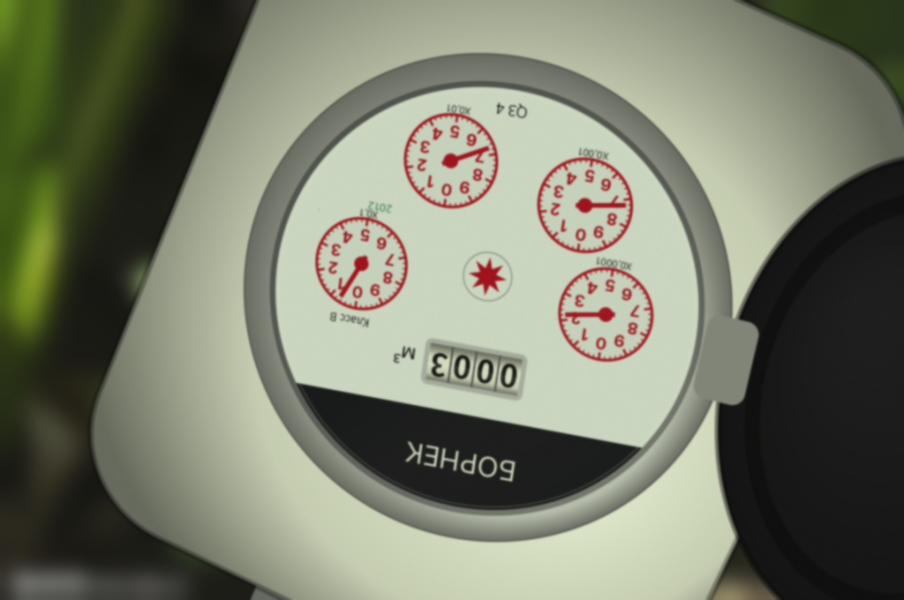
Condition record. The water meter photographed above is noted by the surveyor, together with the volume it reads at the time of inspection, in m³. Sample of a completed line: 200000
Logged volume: 3.0672
